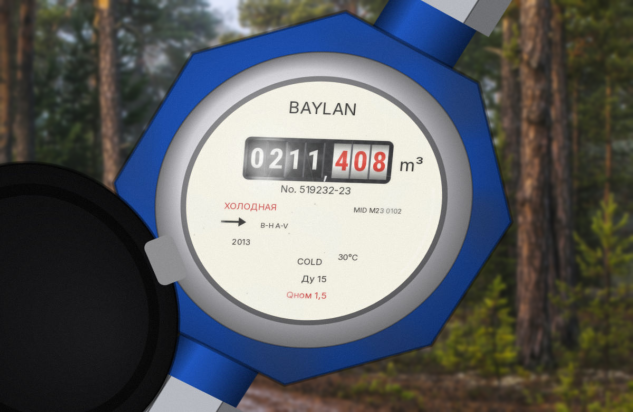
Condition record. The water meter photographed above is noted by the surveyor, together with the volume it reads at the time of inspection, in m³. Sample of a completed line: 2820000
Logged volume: 211.408
